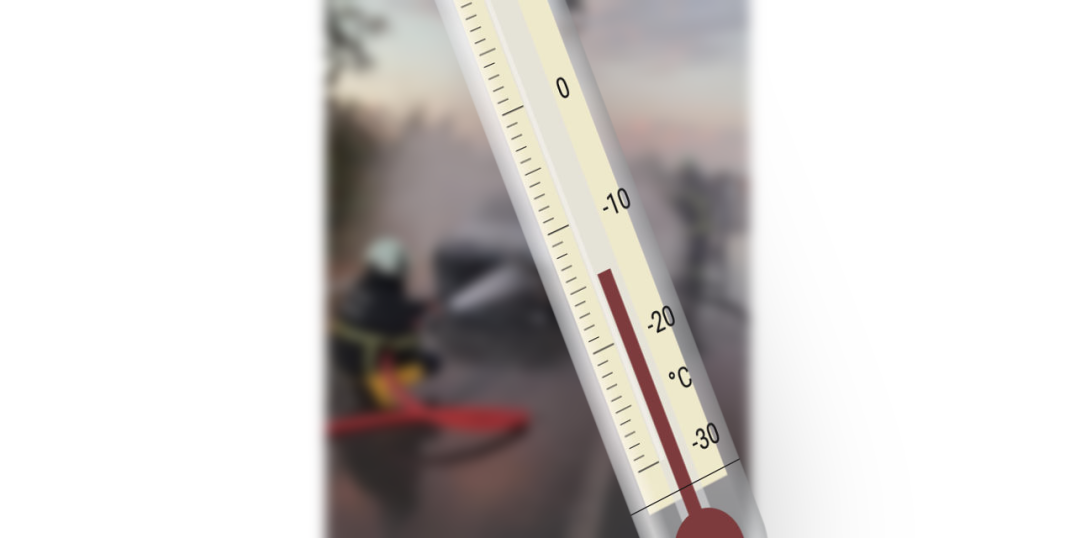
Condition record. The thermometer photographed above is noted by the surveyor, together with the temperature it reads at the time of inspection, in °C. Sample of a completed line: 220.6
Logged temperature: -14.5
